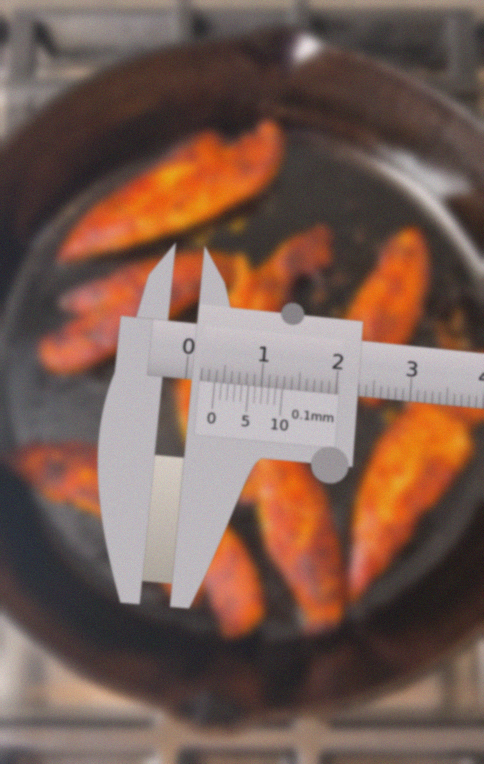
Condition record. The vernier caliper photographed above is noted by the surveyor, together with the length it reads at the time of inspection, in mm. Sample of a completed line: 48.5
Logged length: 3.8
